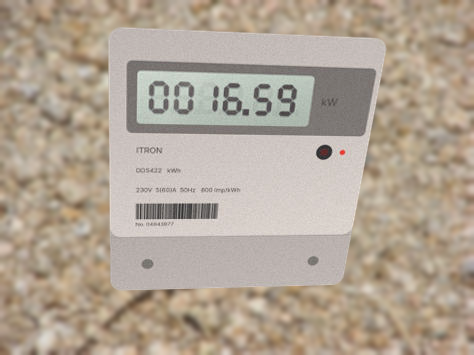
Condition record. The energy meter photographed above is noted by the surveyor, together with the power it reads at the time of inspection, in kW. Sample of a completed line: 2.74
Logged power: 16.59
